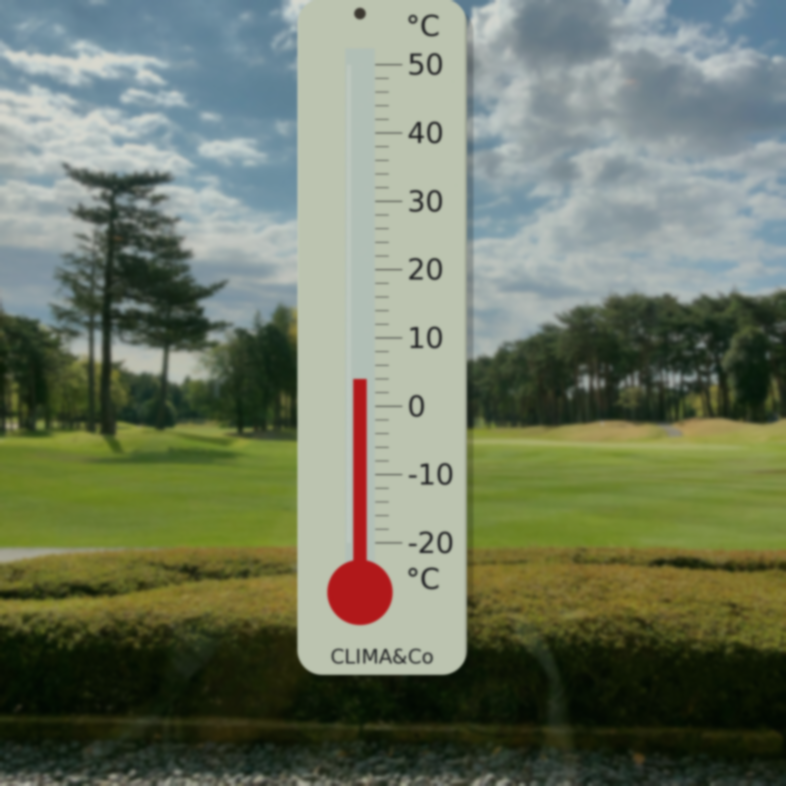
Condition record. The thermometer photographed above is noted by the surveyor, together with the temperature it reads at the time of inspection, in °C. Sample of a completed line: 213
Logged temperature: 4
